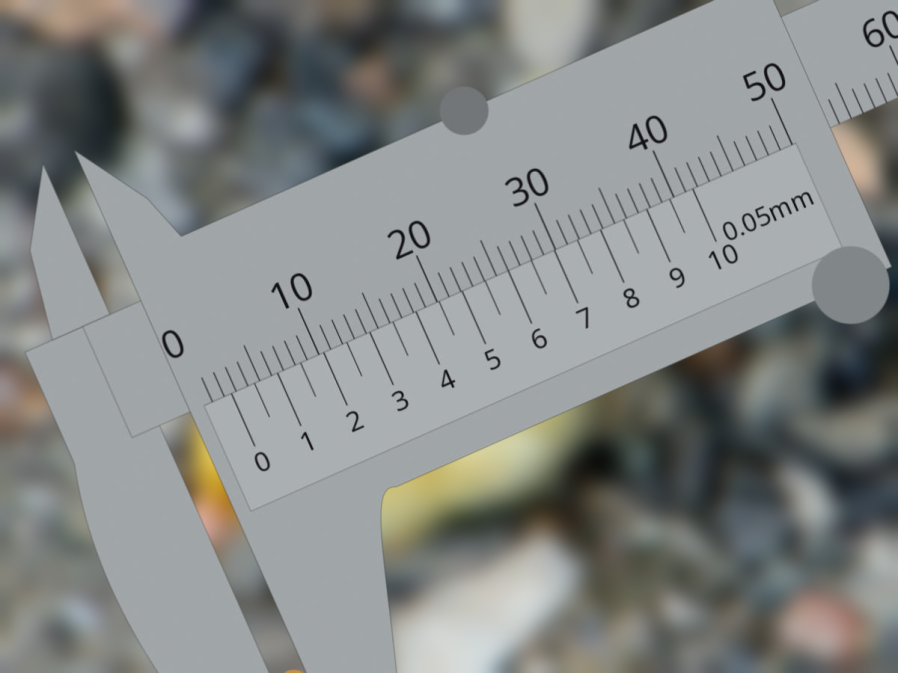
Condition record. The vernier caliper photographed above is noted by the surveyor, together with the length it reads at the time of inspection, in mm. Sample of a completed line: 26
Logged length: 2.6
